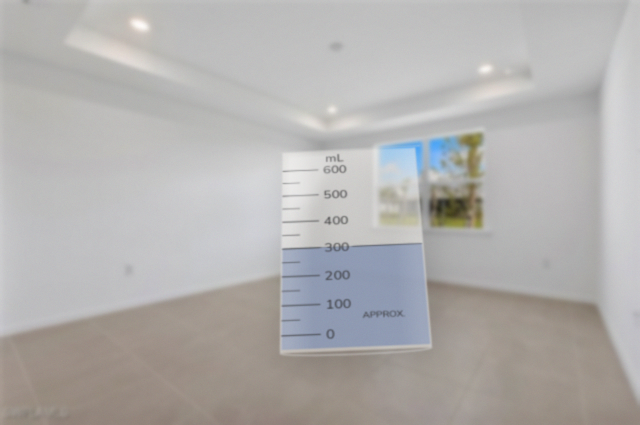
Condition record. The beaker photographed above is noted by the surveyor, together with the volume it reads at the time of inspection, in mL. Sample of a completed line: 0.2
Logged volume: 300
